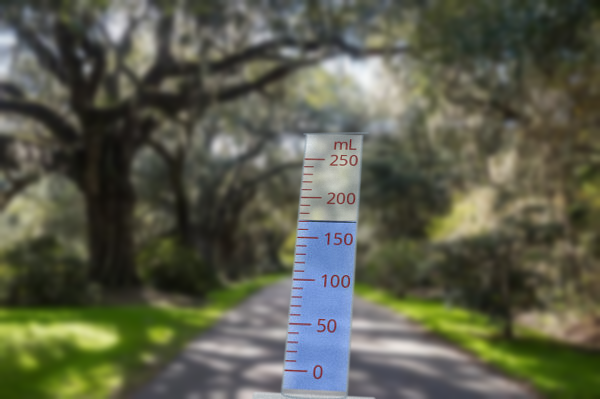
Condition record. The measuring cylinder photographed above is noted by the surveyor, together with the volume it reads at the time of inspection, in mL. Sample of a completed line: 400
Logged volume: 170
